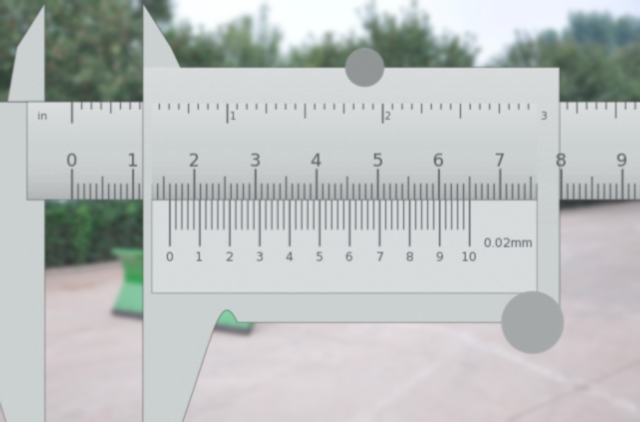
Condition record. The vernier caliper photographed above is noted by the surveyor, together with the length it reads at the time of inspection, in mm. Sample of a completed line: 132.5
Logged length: 16.0
